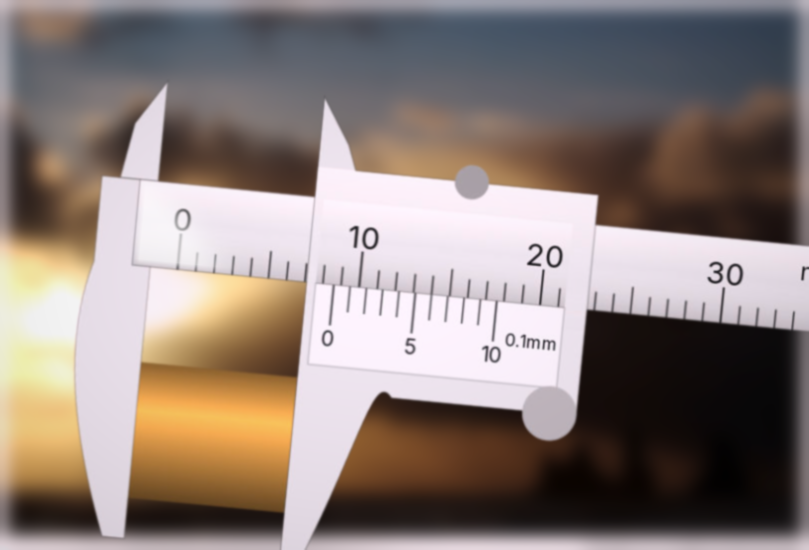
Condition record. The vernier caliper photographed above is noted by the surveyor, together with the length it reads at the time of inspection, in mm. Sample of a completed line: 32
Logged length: 8.6
